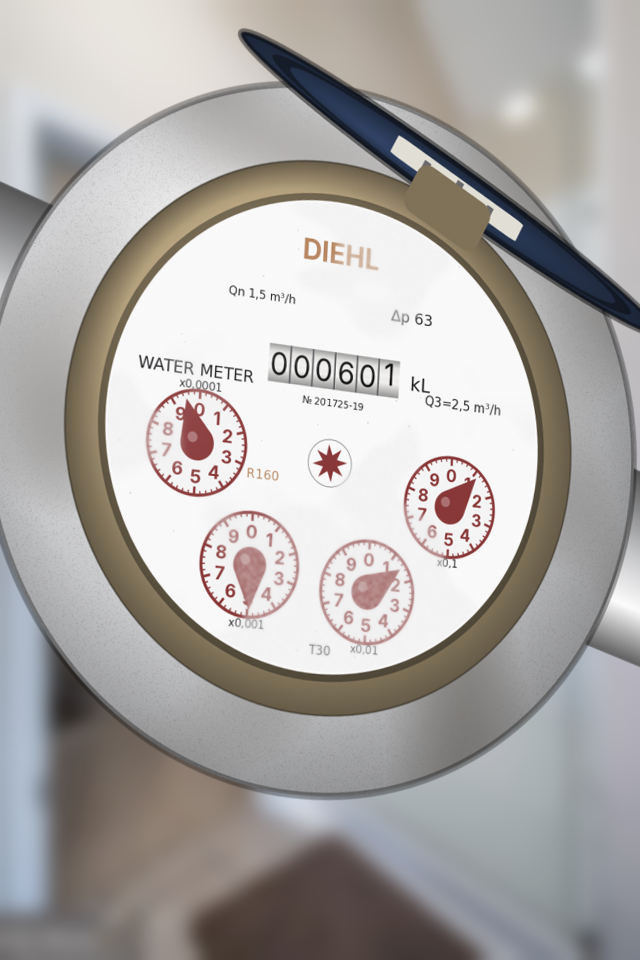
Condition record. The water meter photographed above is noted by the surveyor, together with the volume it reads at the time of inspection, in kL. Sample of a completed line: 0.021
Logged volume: 601.1149
